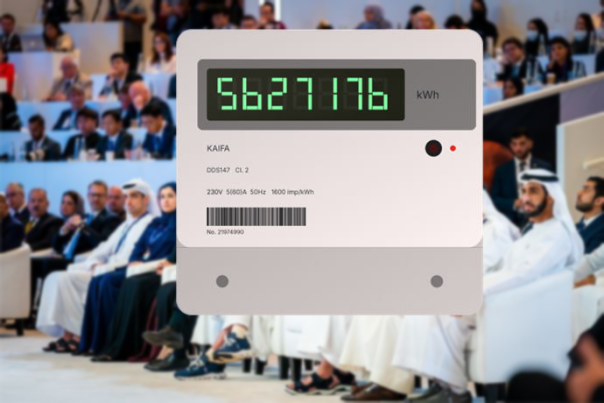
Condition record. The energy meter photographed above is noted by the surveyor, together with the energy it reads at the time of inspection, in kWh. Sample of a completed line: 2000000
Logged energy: 5627176
